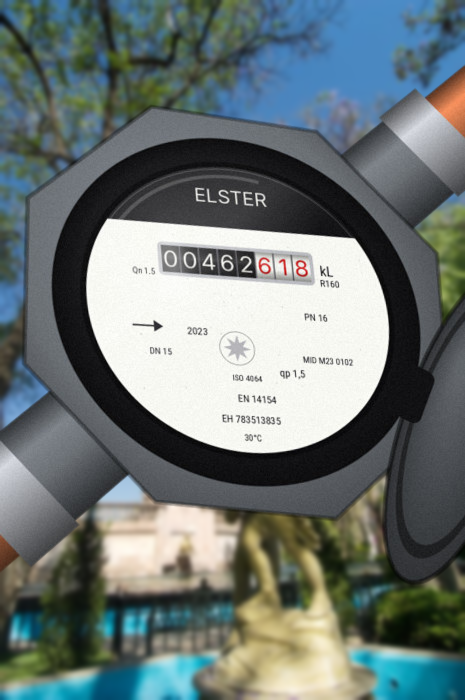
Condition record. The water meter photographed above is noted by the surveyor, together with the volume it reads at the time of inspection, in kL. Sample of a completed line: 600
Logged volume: 462.618
